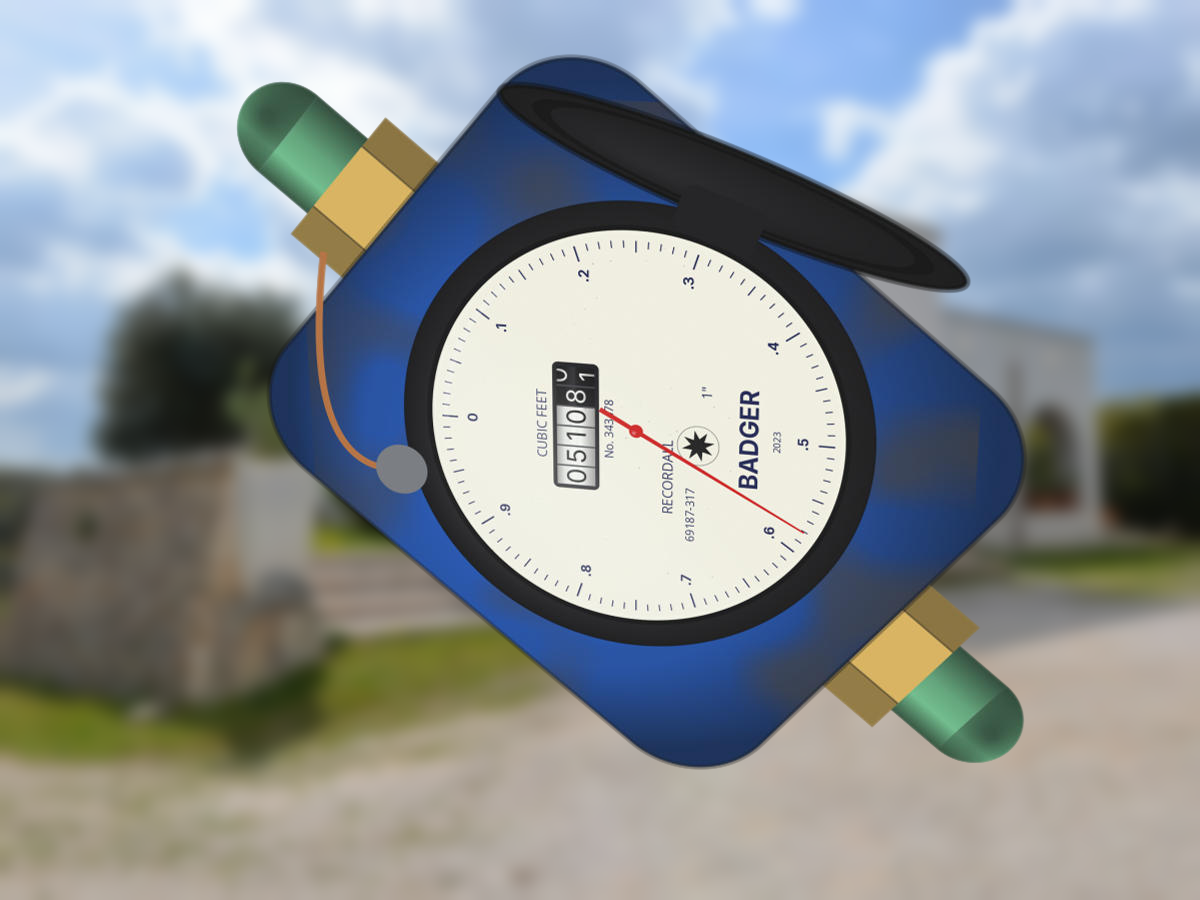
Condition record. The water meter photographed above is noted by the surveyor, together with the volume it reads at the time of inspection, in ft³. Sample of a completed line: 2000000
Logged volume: 51080.58
